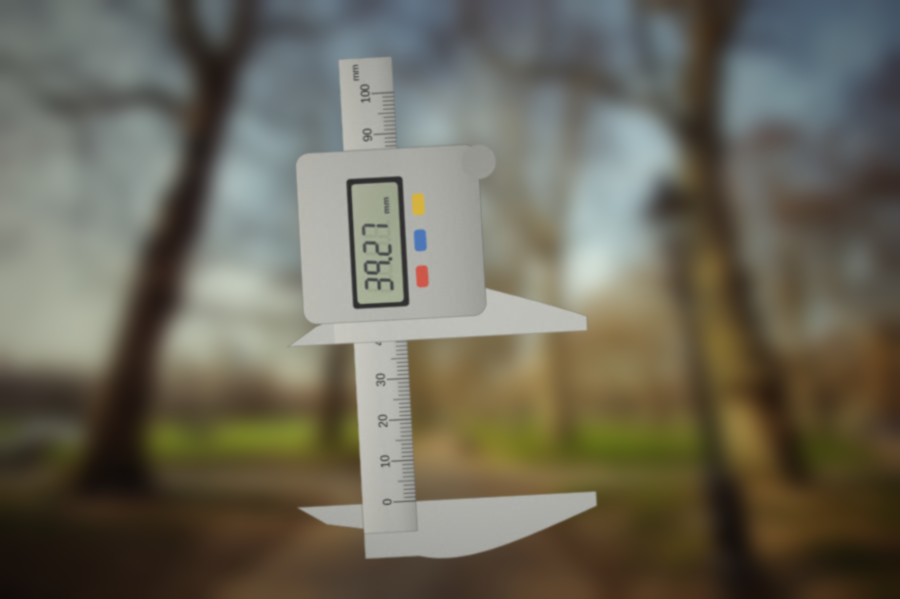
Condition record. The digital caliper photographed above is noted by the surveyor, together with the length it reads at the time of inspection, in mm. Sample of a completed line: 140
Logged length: 39.27
